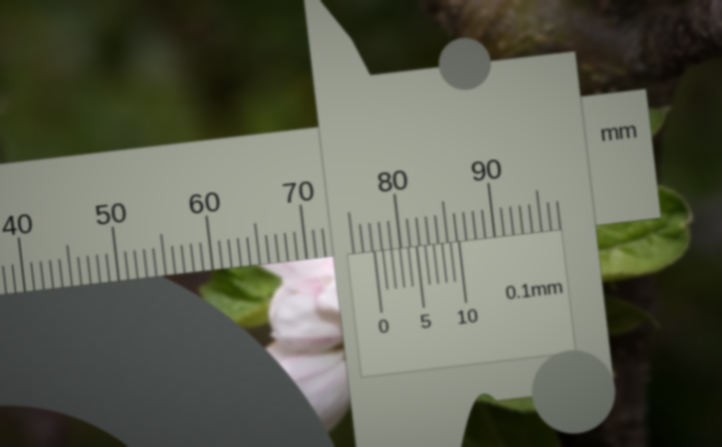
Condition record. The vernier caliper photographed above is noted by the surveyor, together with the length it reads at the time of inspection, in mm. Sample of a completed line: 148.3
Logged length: 77.2
